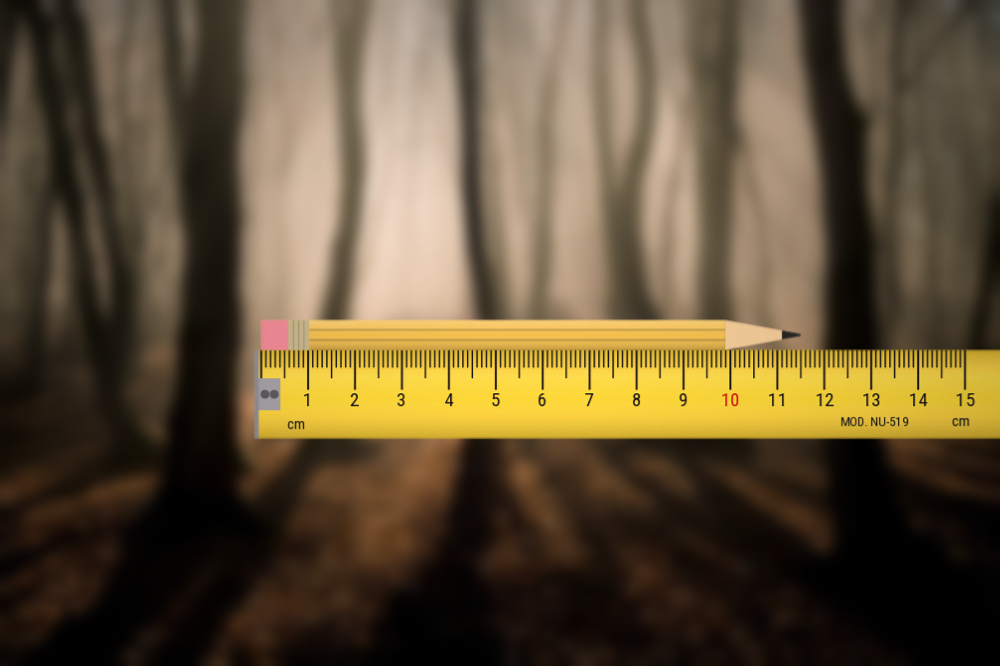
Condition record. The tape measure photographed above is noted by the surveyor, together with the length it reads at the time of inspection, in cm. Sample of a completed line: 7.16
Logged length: 11.5
